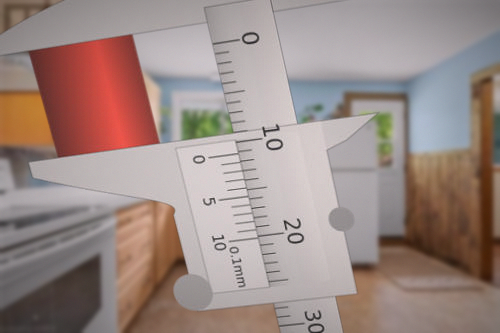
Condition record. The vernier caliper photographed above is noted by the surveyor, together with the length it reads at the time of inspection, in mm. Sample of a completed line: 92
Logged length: 11.2
